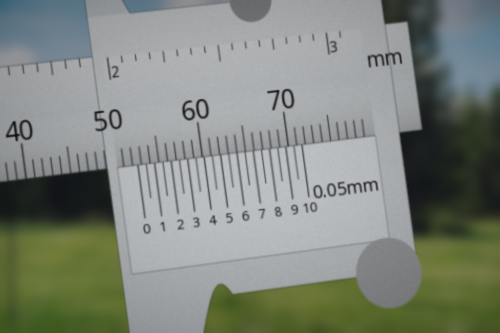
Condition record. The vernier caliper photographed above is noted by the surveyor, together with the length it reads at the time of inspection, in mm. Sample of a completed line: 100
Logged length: 52.6
